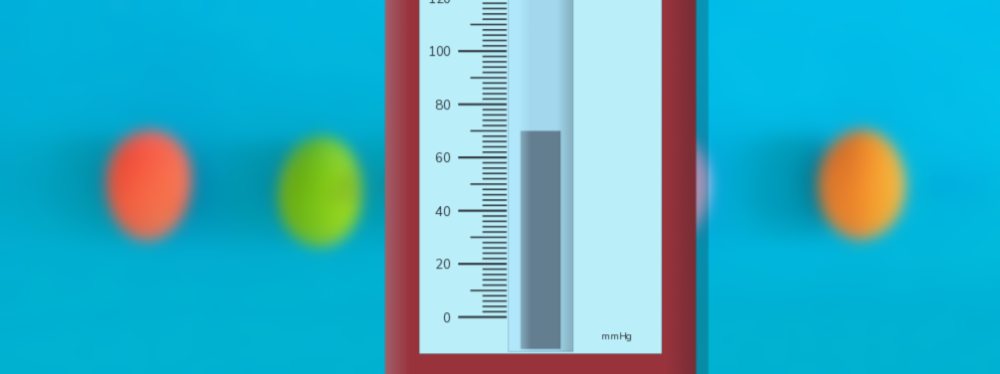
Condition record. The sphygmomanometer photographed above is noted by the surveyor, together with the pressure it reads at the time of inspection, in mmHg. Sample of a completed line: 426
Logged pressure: 70
